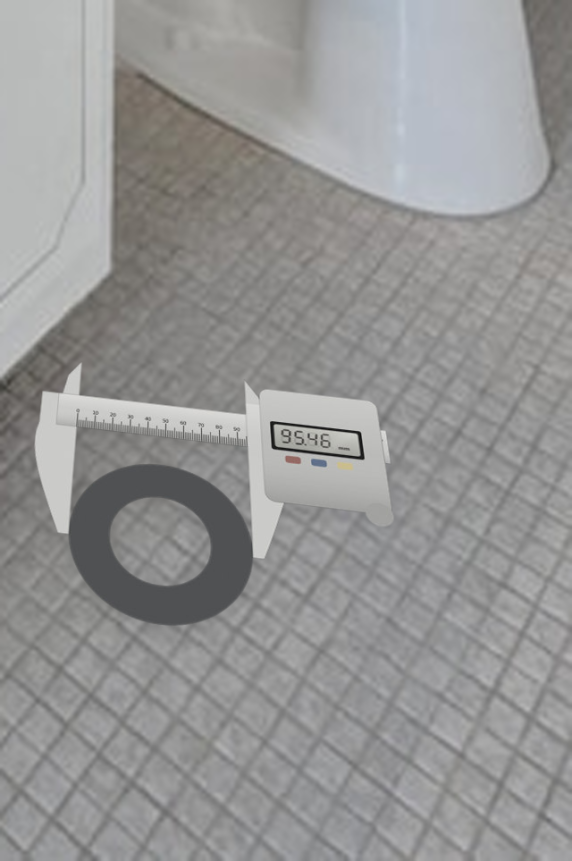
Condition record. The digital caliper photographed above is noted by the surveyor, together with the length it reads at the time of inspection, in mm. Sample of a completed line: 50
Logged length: 95.46
